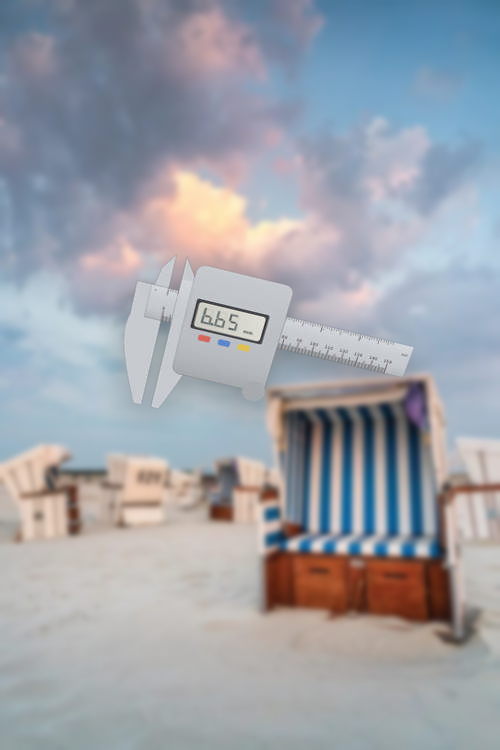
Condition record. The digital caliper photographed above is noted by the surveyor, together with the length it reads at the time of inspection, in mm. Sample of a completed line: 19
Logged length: 6.65
